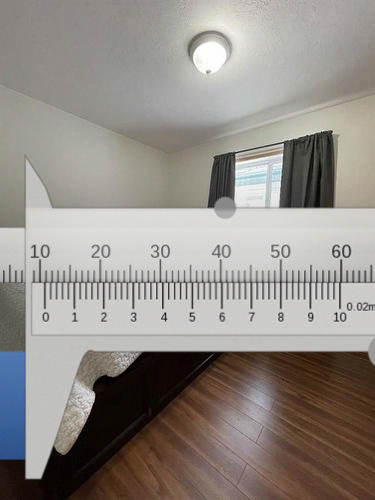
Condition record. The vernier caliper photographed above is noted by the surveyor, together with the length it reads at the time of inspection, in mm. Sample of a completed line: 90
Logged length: 10.8
